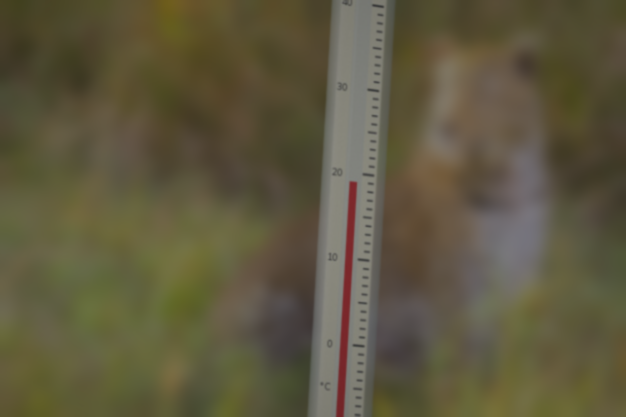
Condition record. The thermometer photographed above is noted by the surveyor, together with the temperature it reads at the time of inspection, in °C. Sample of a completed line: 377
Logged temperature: 19
